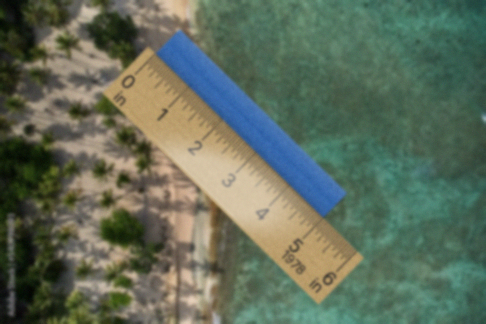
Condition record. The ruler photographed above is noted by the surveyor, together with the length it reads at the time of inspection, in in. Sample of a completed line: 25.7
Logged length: 5
